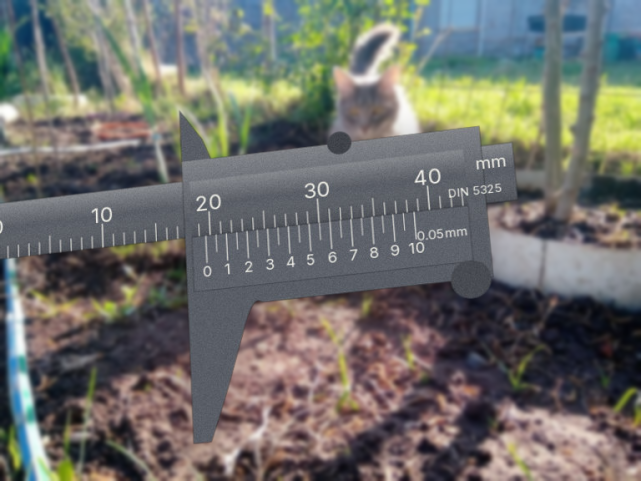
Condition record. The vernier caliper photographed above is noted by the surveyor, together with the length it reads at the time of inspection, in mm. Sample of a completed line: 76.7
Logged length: 19.6
